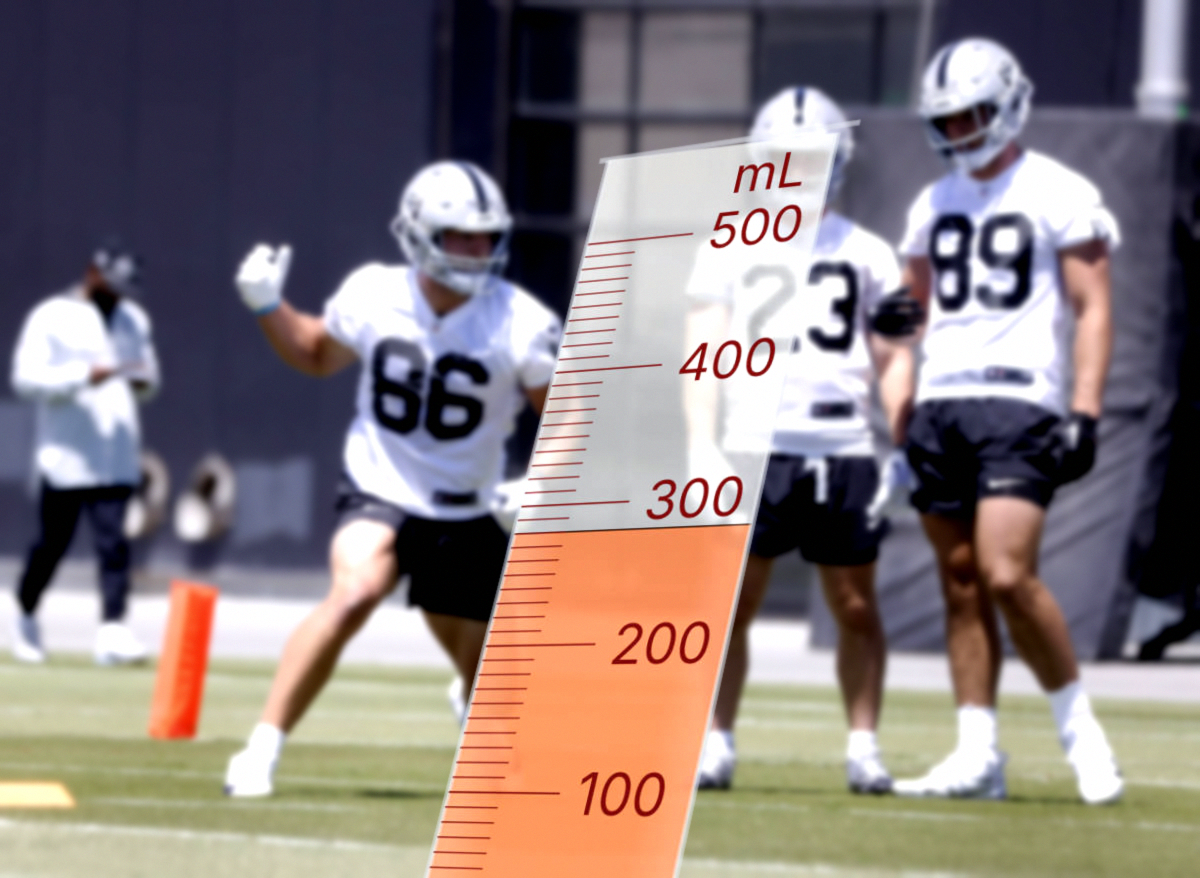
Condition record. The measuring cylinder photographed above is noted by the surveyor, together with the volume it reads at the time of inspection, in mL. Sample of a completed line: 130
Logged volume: 280
